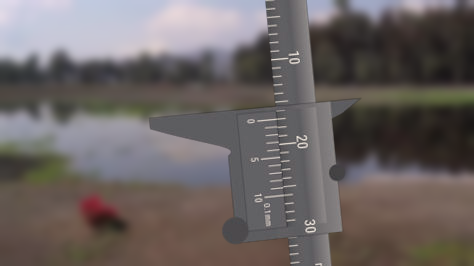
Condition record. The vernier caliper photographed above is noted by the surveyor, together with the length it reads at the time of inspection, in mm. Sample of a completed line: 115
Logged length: 17.0
